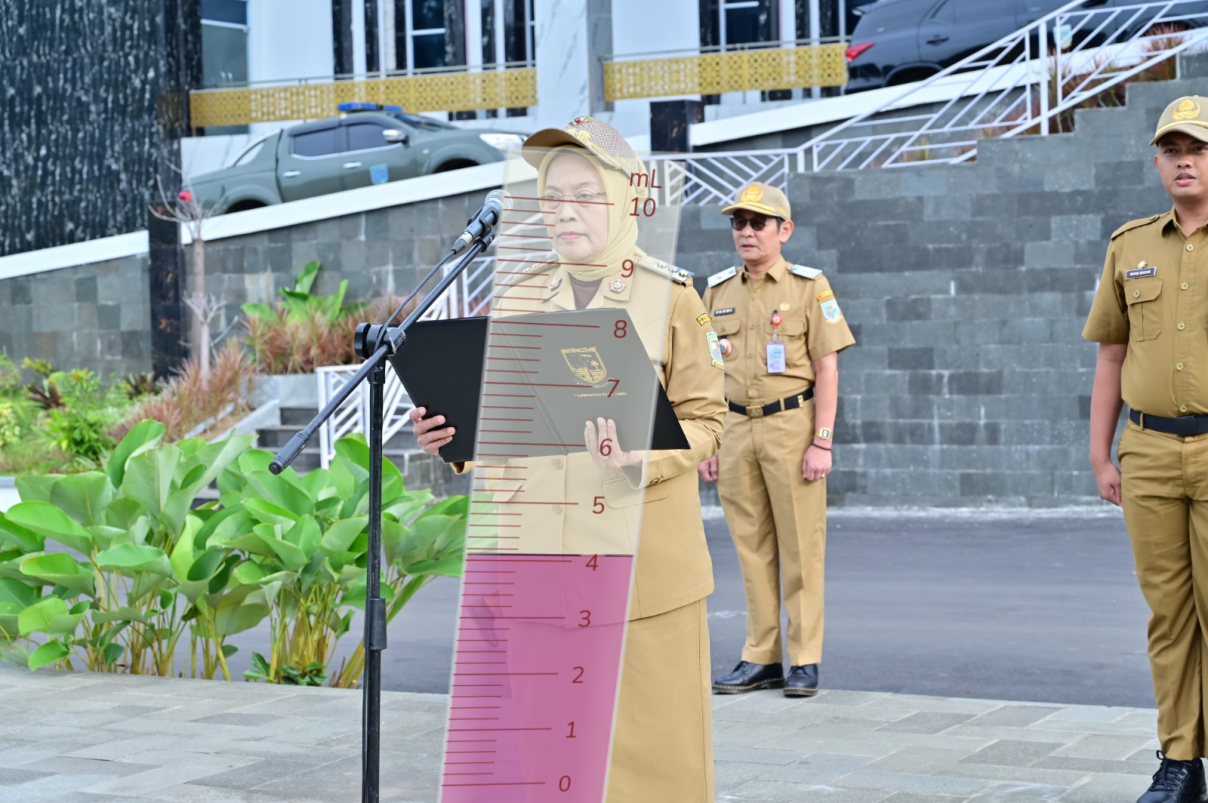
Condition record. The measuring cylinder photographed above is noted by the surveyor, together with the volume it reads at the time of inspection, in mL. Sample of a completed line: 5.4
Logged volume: 4.1
